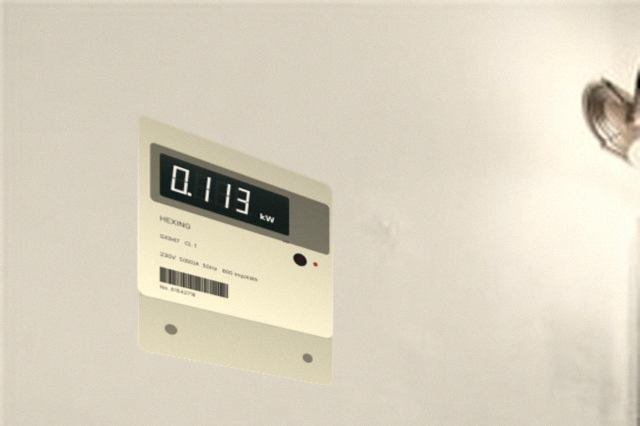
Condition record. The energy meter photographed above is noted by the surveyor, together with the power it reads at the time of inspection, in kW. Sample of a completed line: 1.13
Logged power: 0.113
